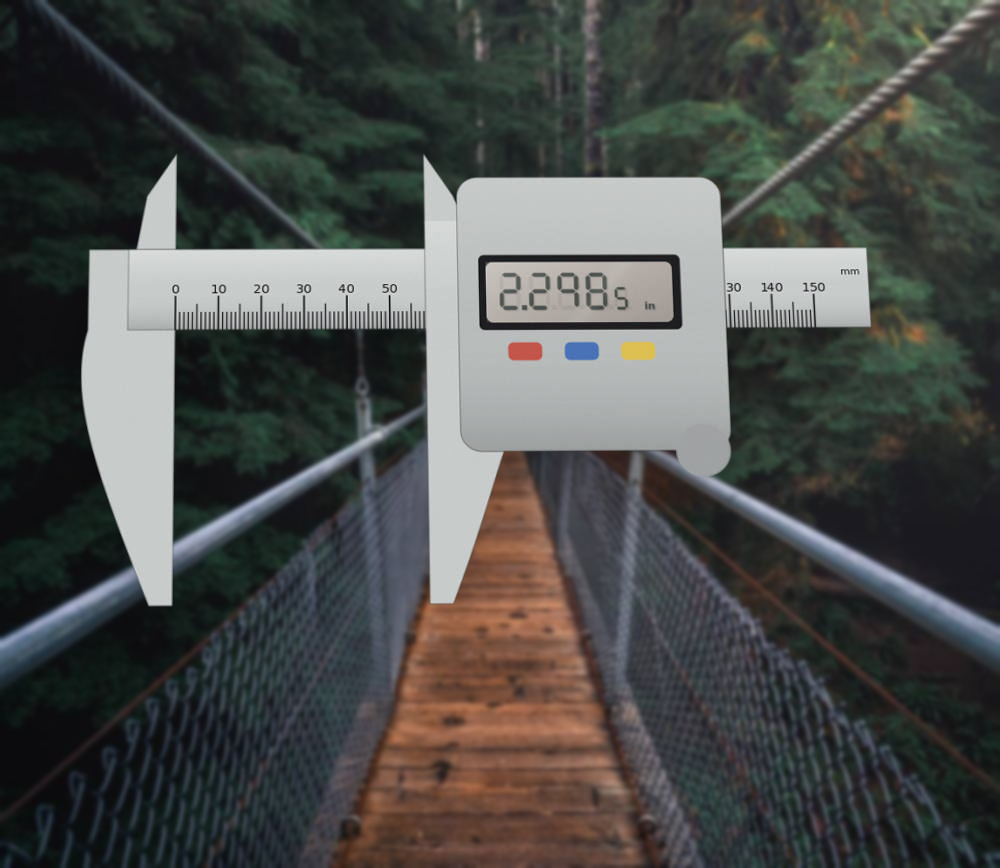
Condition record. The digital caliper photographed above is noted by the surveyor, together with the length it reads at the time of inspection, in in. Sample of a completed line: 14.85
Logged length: 2.2985
